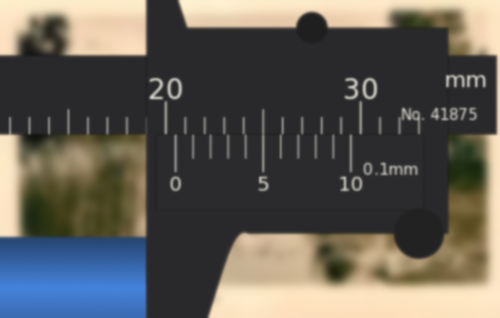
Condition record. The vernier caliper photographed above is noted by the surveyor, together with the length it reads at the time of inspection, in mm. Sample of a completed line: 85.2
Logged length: 20.5
